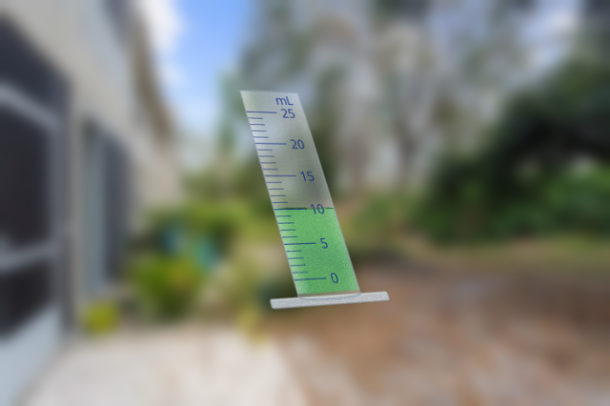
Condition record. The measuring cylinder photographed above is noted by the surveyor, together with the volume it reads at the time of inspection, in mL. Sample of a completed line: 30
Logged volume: 10
